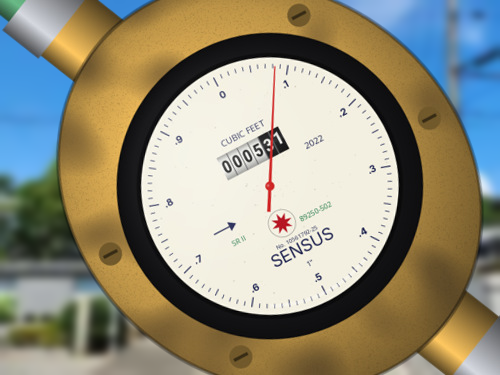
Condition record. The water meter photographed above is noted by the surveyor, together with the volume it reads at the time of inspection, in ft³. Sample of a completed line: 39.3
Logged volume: 531.08
